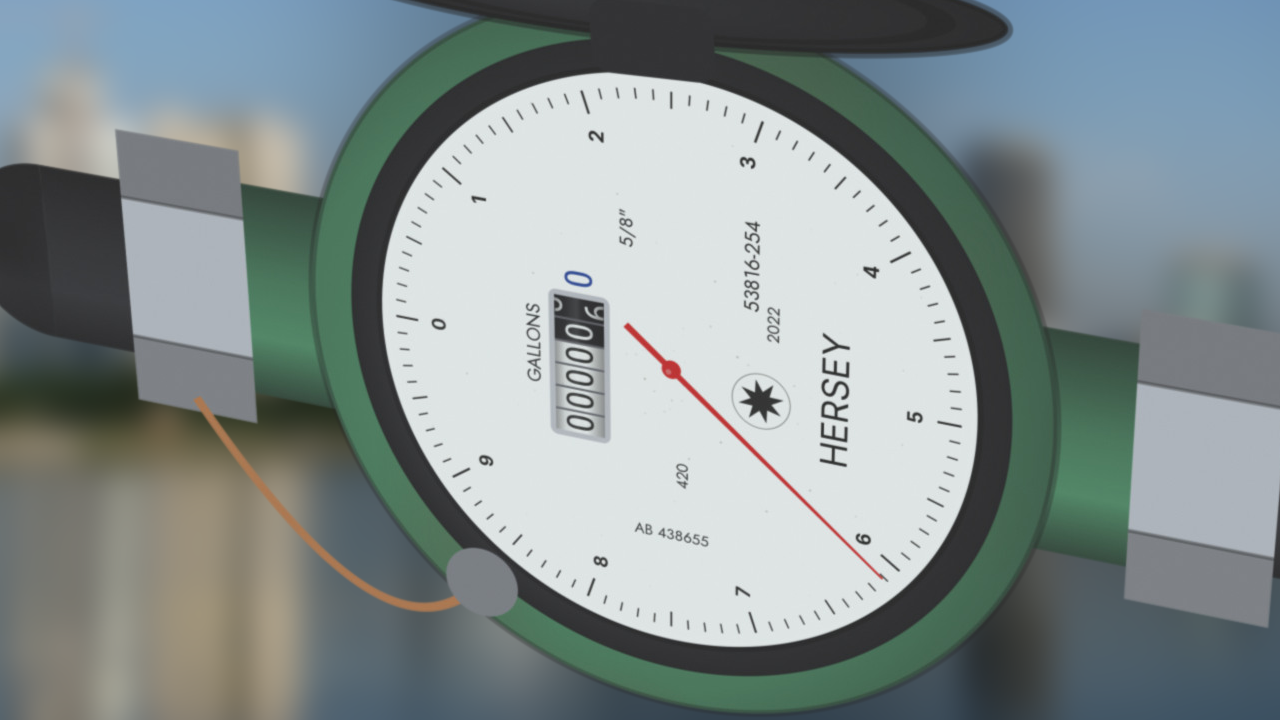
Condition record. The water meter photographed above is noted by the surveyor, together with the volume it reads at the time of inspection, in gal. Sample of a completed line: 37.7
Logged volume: 56.1
